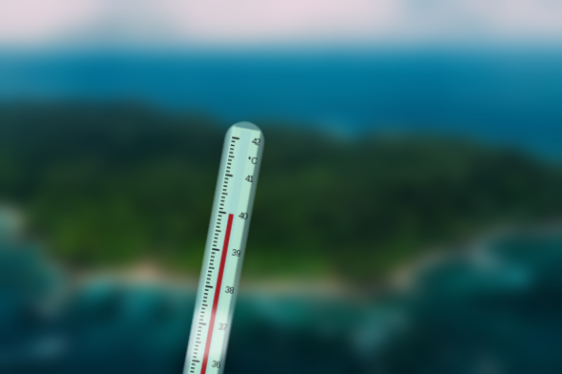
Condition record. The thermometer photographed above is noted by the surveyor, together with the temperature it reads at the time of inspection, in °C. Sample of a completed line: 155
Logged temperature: 40
